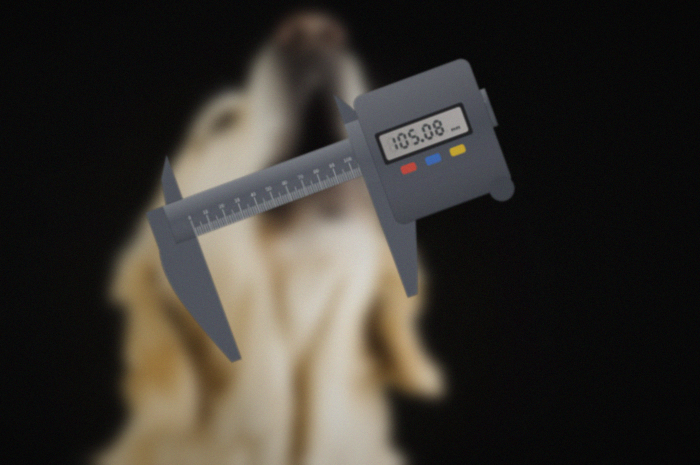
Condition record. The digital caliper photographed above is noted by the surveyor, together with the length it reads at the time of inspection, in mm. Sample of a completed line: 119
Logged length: 105.08
